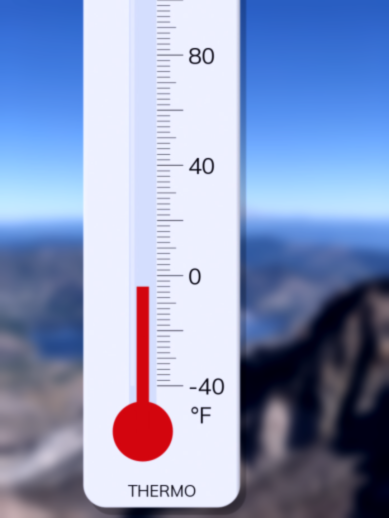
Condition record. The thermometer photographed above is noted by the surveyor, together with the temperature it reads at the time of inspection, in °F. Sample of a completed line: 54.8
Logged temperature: -4
